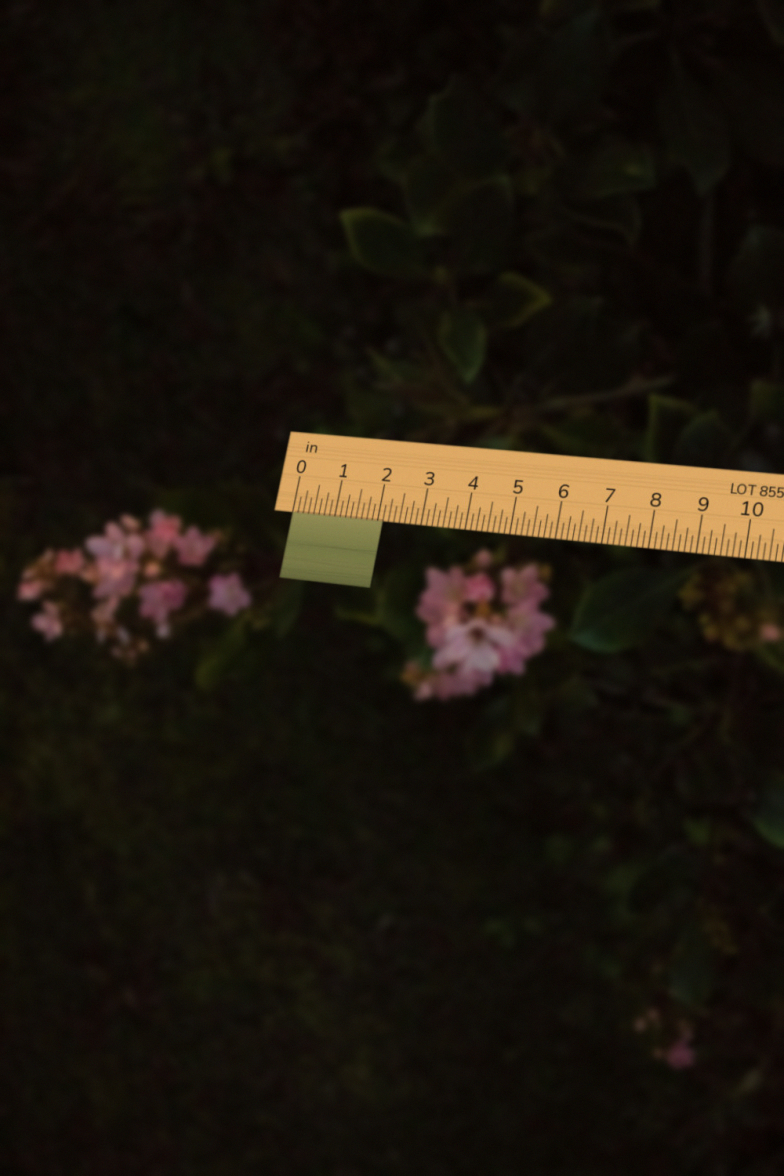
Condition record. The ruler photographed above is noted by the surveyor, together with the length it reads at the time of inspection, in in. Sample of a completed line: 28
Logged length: 2.125
